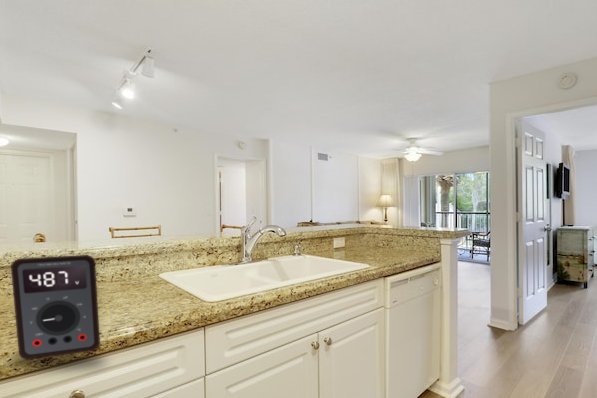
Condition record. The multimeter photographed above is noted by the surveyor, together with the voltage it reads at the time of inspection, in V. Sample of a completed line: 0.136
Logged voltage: 487
